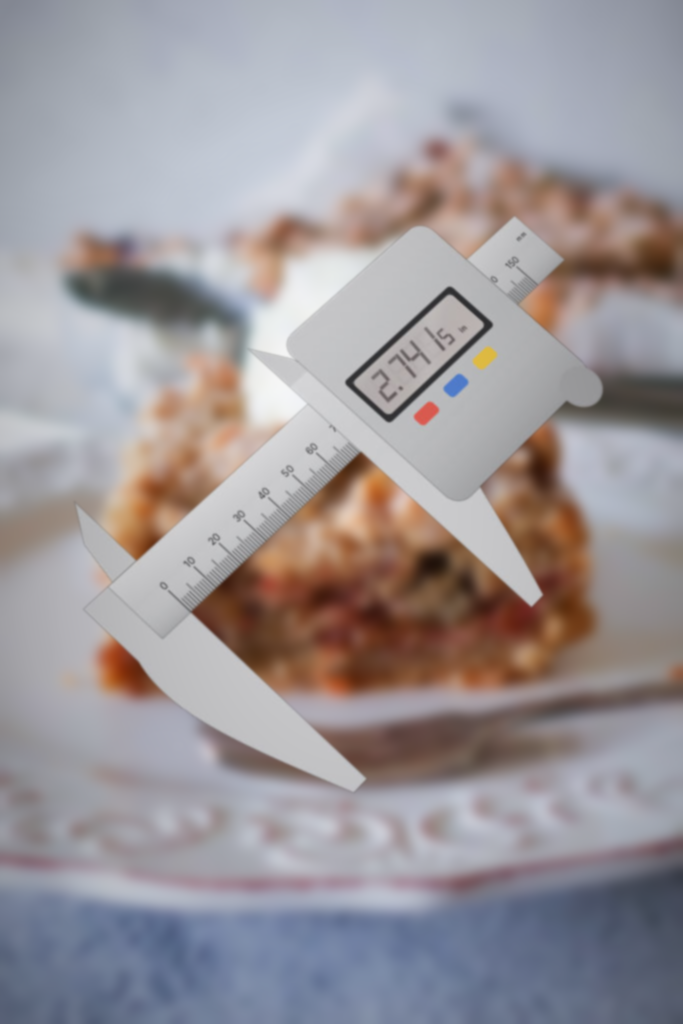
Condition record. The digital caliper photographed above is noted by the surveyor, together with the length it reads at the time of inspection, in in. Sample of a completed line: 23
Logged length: 2.7415
